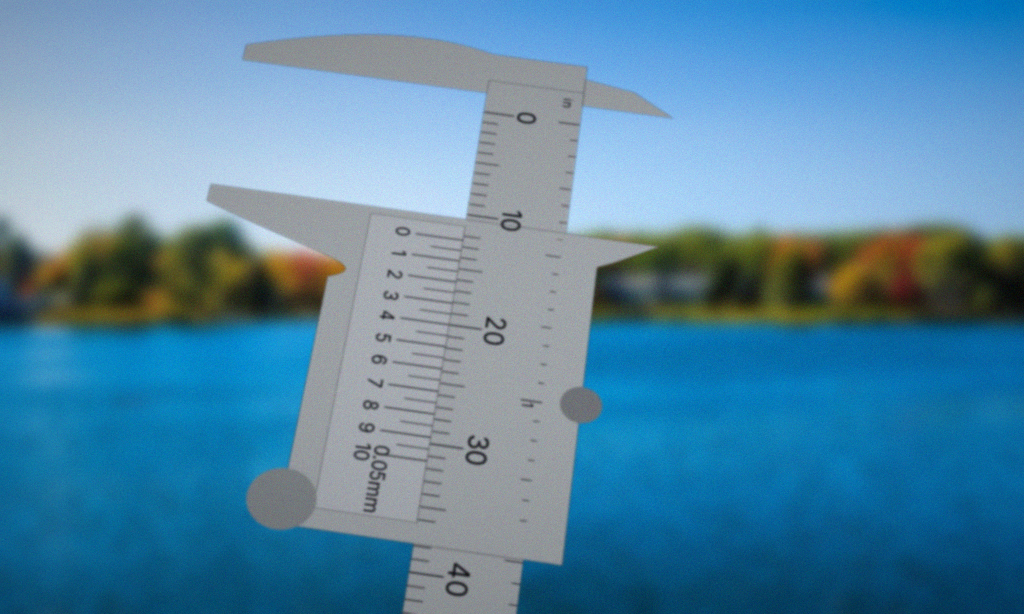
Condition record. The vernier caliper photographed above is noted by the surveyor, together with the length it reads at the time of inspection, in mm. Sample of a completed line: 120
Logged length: 12.4
